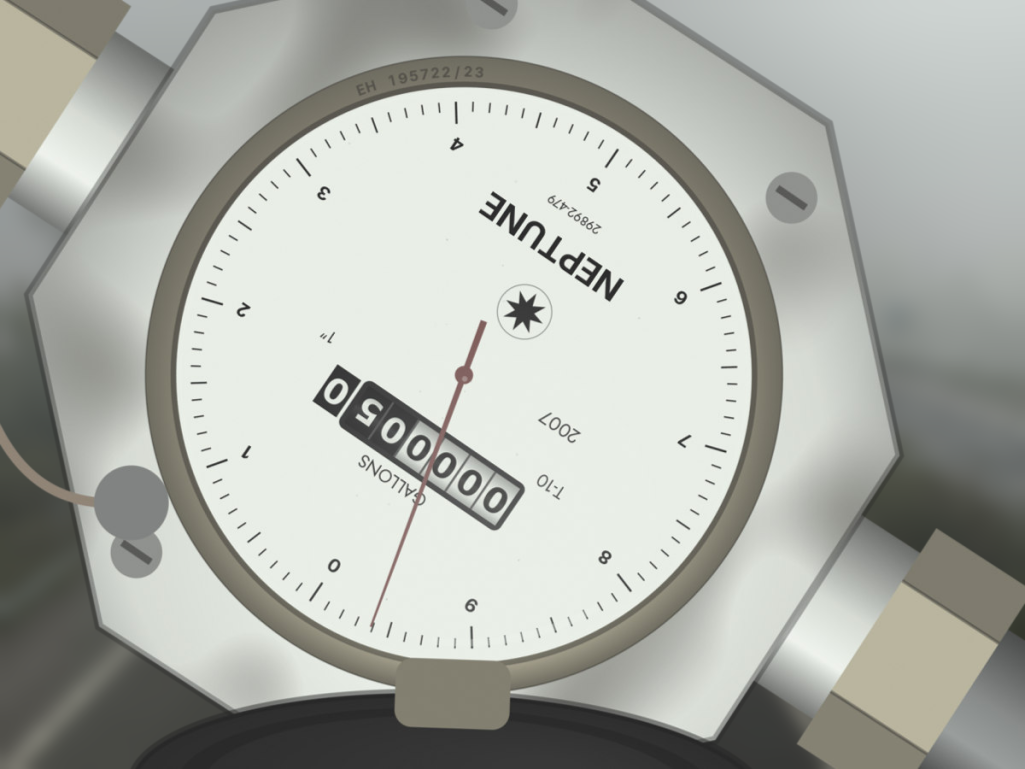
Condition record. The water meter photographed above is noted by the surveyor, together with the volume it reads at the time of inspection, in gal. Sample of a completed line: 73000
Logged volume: 49.6
